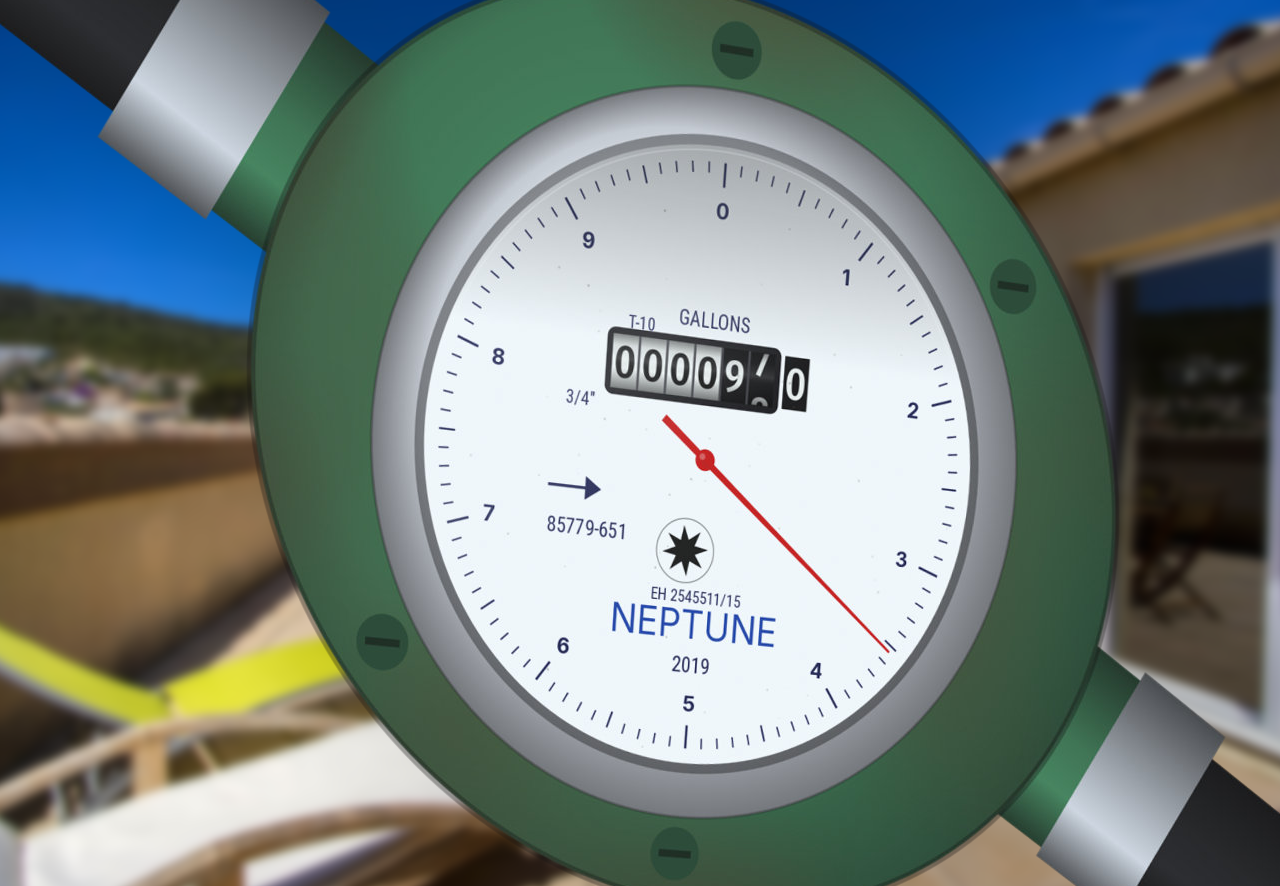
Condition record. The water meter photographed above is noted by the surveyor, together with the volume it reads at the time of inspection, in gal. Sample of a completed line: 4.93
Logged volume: 973.5
